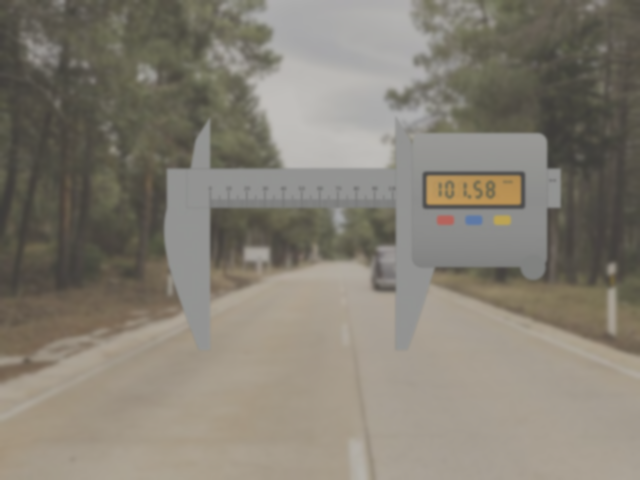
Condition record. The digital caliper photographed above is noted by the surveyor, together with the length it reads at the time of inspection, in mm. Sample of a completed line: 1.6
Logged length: 101.58
